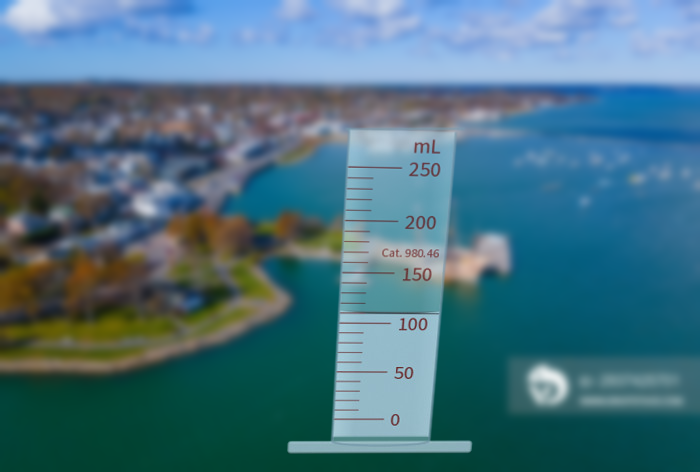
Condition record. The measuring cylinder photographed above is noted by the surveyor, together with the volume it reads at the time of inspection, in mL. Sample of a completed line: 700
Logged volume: 110
